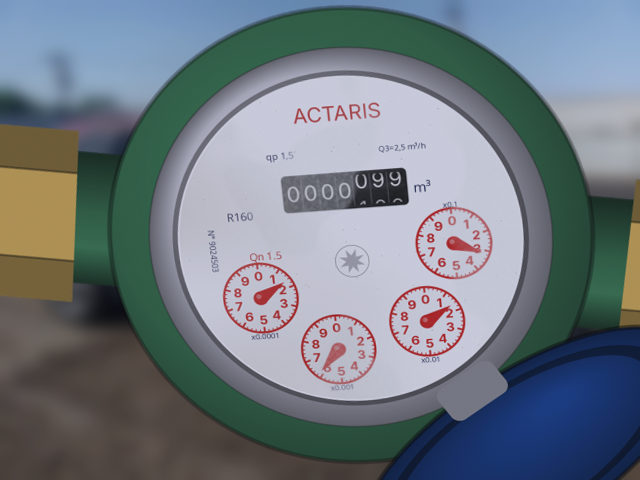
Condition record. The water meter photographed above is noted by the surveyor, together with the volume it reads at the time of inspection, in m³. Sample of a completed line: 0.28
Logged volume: 99.3161
